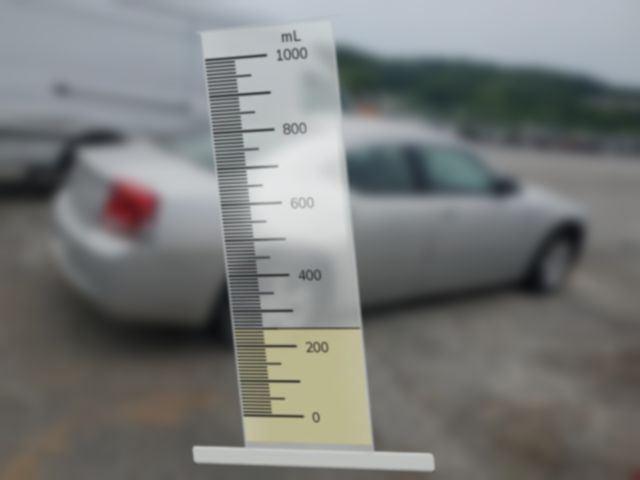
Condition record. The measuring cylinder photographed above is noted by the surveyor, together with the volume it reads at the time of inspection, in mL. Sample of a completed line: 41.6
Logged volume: 250
